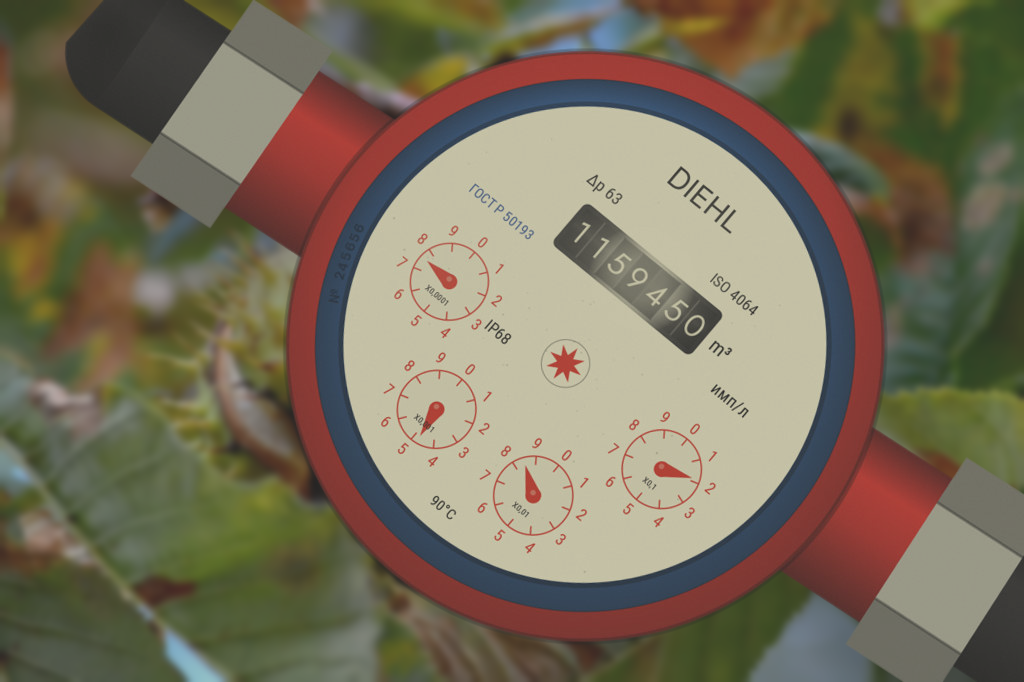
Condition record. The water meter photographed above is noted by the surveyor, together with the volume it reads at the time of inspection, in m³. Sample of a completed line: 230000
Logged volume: 1159450.1847
